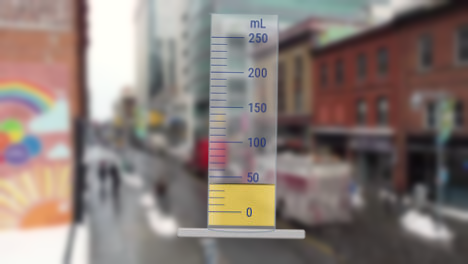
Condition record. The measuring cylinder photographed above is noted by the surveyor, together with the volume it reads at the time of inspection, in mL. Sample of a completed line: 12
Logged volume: 40
